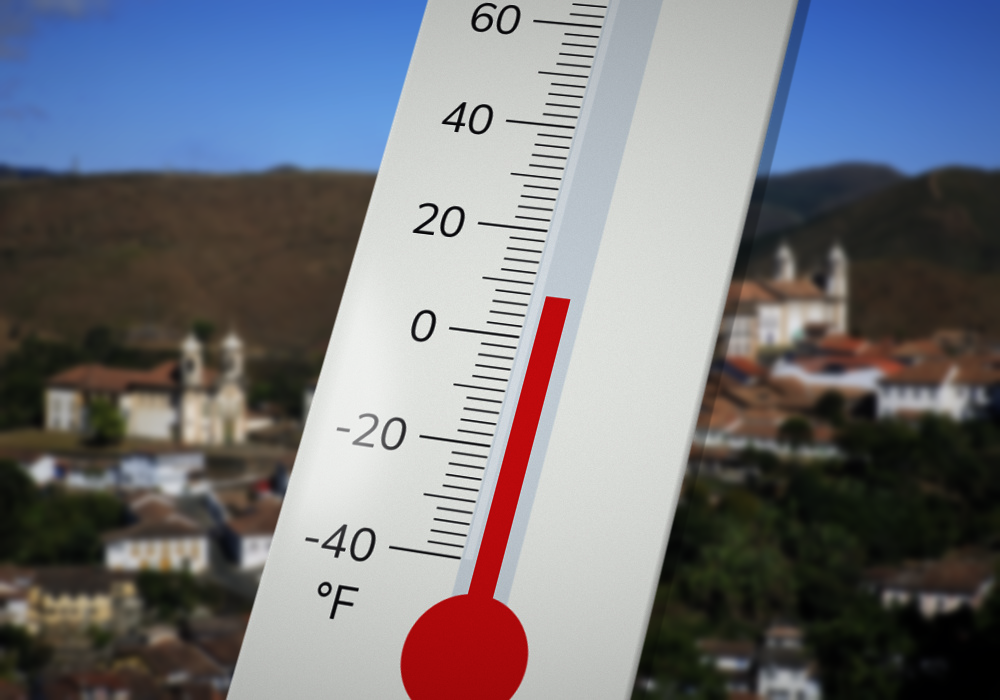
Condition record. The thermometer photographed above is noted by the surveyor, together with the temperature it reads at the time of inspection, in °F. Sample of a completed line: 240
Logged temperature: 8
